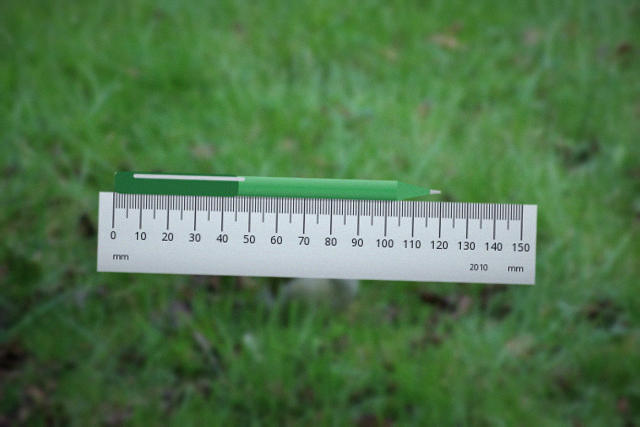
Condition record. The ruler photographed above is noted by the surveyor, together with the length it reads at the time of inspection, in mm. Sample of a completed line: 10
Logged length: 120
